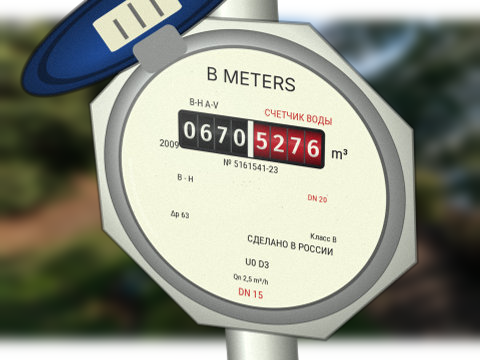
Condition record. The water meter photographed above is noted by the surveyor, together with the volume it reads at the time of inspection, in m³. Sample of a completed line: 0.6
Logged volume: 670.5276
